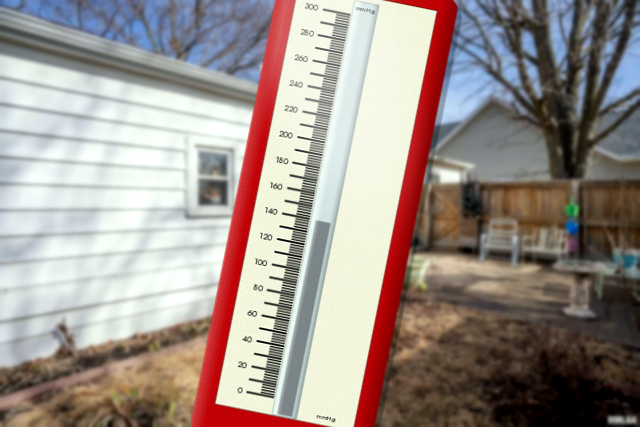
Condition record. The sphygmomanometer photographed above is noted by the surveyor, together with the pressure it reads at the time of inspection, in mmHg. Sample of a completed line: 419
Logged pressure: 140
